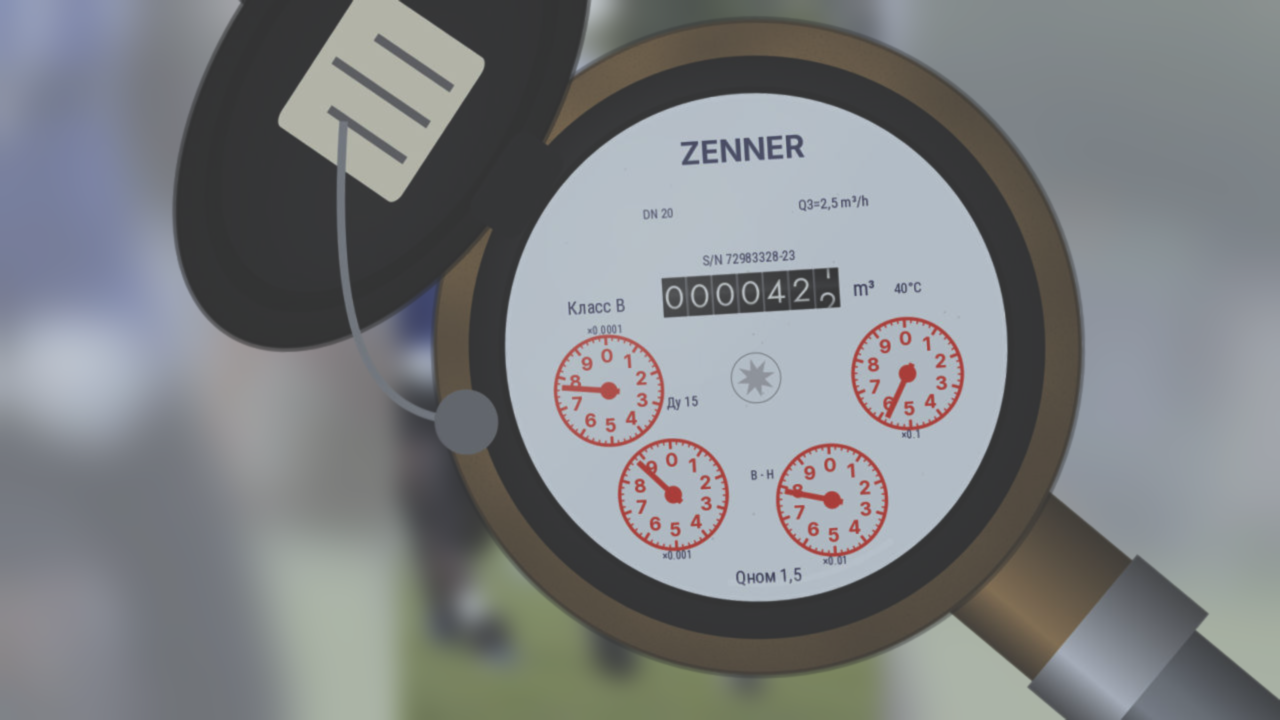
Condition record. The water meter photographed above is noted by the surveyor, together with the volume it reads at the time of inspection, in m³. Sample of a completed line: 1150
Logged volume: 421.5787
